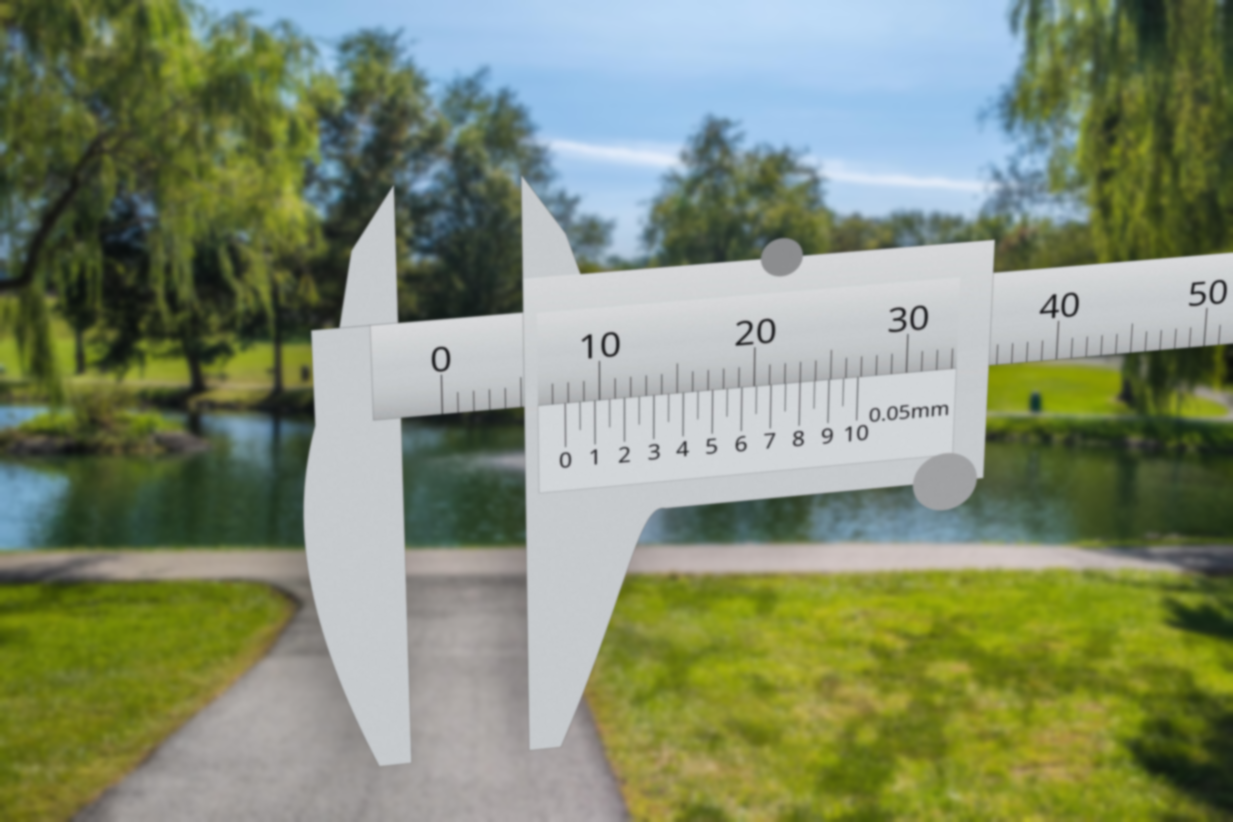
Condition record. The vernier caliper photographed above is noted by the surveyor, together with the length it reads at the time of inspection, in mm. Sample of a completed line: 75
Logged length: 7.8
